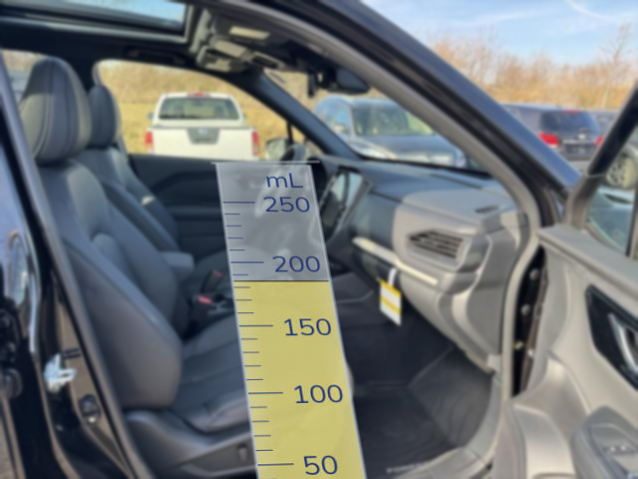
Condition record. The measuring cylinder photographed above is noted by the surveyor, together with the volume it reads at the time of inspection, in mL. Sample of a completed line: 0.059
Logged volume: 185
